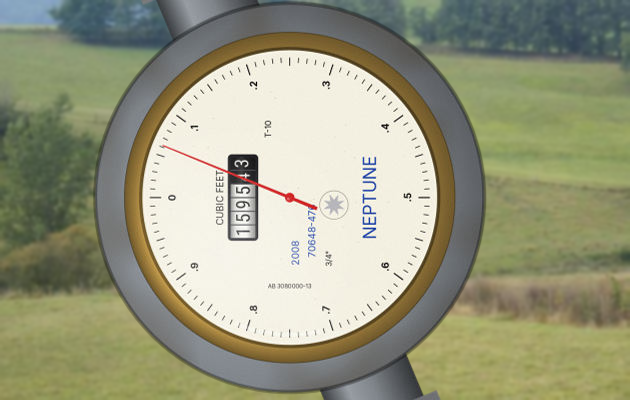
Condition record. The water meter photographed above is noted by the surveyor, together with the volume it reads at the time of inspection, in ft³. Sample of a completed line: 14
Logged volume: 159543.06
